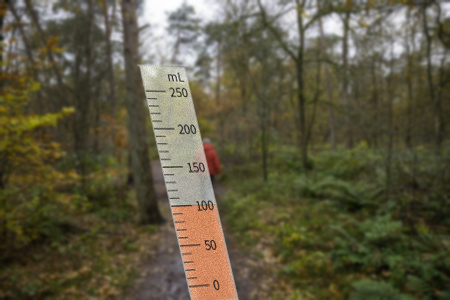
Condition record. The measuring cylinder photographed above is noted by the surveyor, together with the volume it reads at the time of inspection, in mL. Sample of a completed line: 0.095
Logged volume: 100
